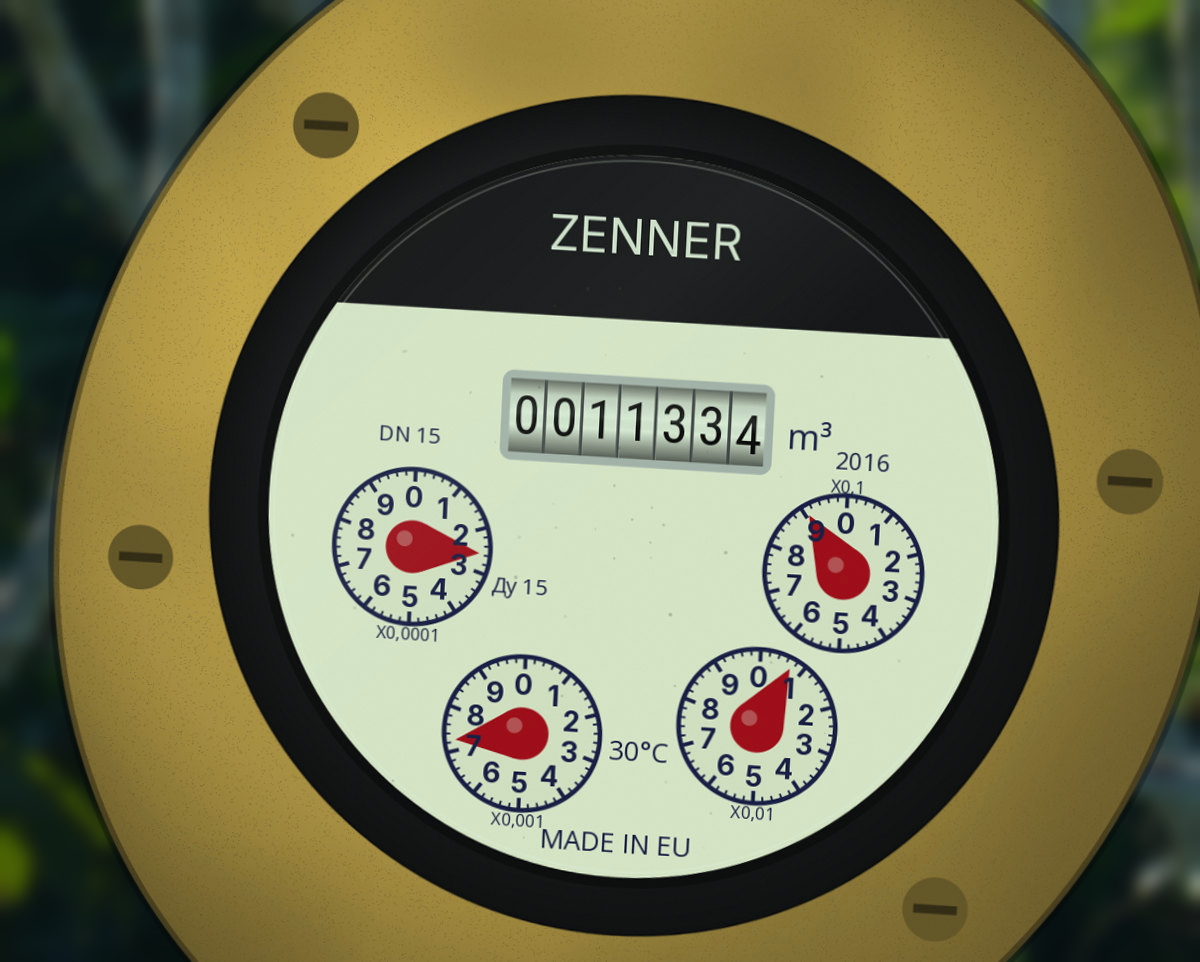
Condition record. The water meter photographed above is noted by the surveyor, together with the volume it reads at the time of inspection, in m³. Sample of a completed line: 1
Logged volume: 11333.9072
